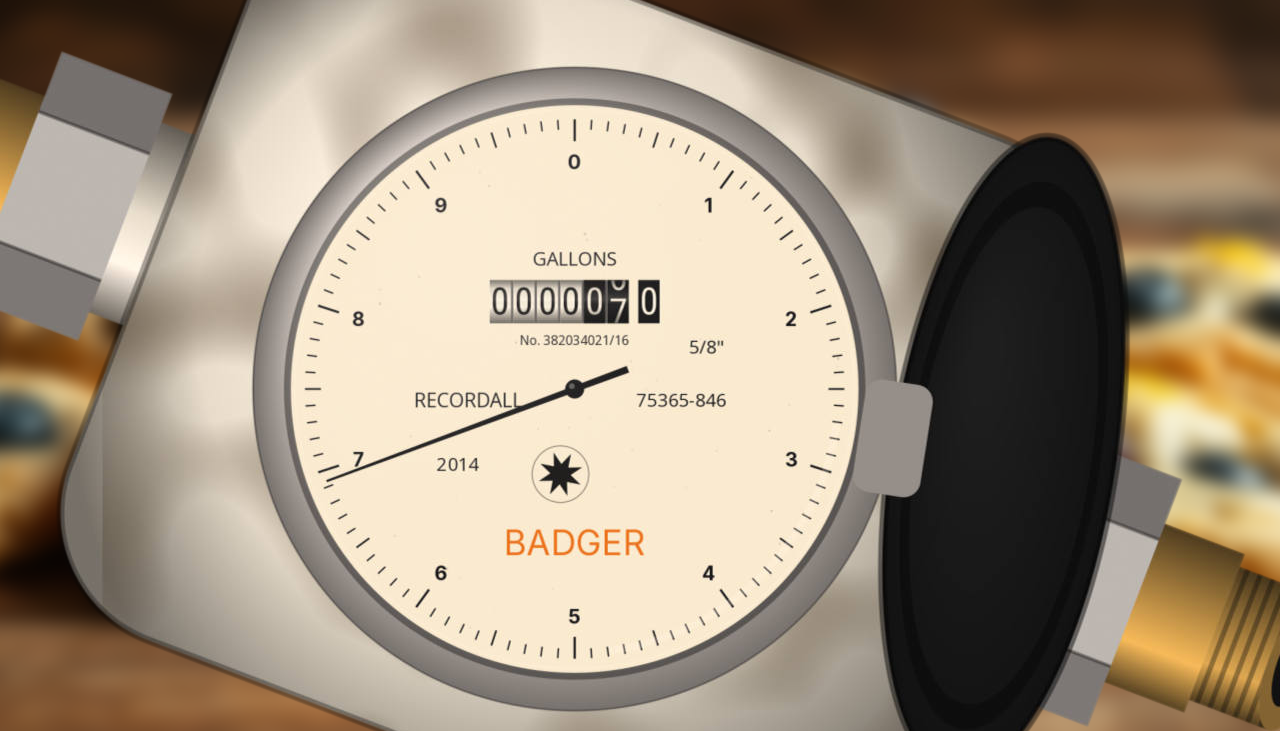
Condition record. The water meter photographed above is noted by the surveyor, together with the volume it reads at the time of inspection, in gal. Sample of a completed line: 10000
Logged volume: 66.9
